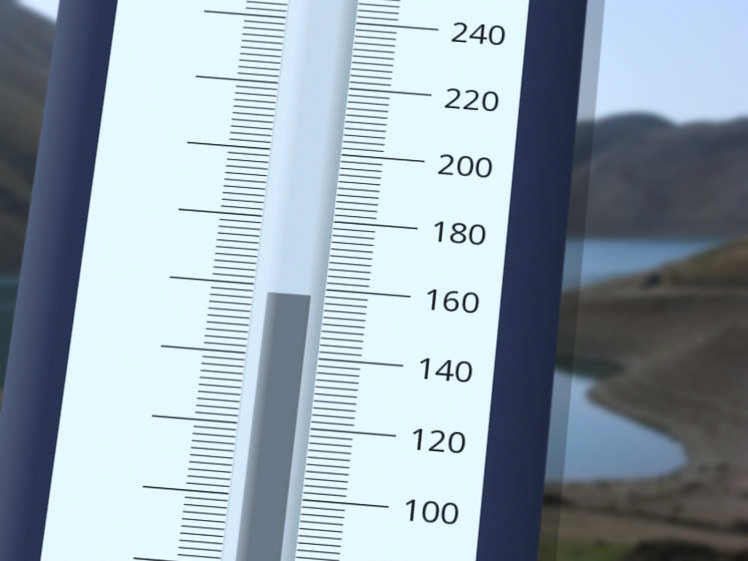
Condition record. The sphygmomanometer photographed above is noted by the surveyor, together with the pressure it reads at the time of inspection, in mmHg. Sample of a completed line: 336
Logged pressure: 158
